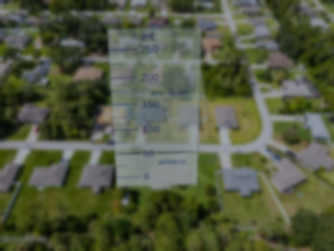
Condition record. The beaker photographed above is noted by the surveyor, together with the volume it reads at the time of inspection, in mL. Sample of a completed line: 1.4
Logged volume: 50
